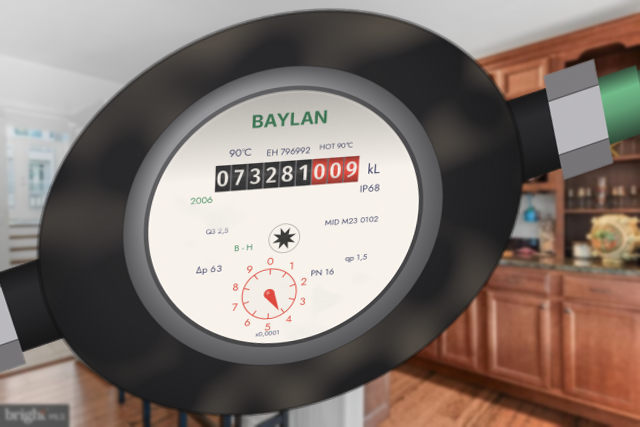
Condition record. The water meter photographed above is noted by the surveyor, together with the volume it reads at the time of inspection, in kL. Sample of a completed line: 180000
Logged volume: 73281.0094
